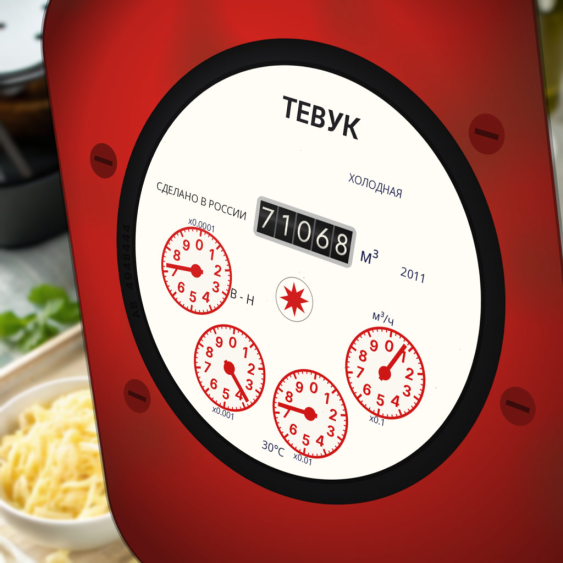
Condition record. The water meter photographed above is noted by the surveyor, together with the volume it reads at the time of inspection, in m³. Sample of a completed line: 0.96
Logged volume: 71068.0737
